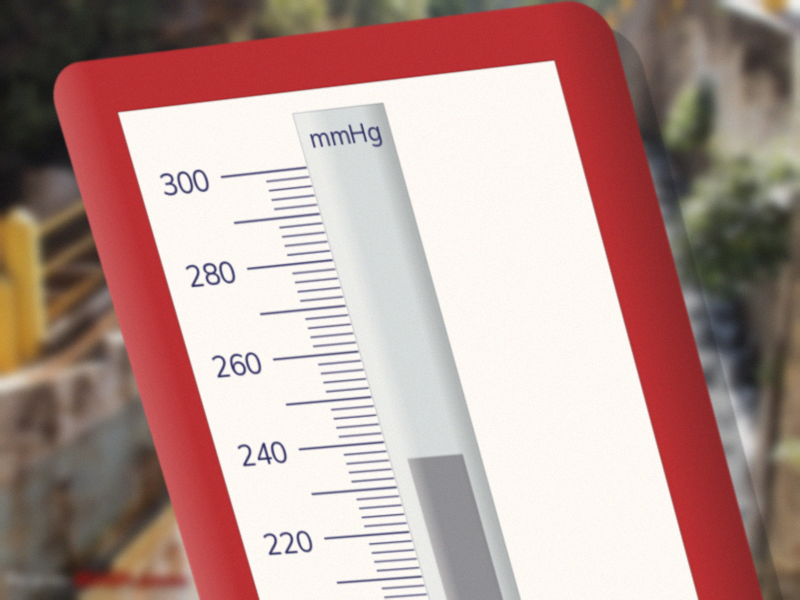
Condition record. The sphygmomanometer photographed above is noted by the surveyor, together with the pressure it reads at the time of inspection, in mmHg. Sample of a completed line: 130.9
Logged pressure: 236
